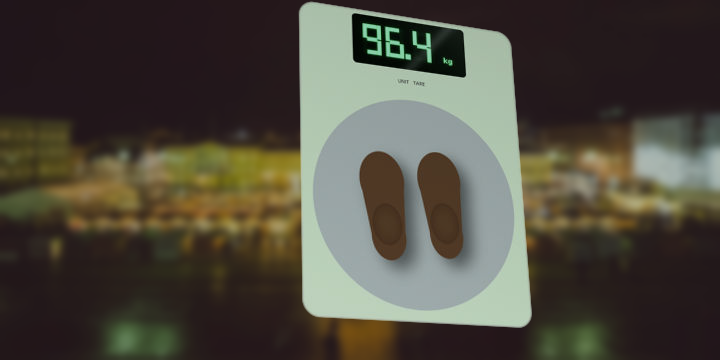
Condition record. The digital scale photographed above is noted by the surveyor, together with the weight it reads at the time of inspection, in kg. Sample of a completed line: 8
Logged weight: 96.4
